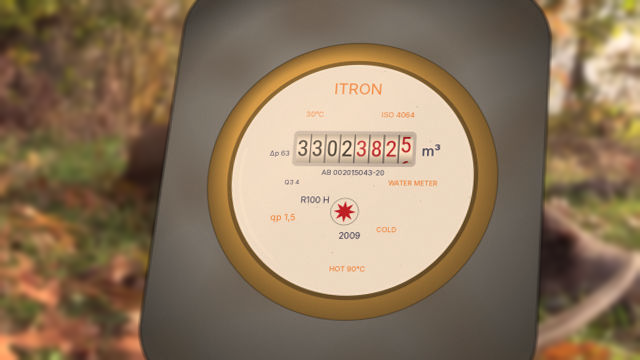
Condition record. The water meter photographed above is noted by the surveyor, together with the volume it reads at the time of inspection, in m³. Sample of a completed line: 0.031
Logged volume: 3302.3825
